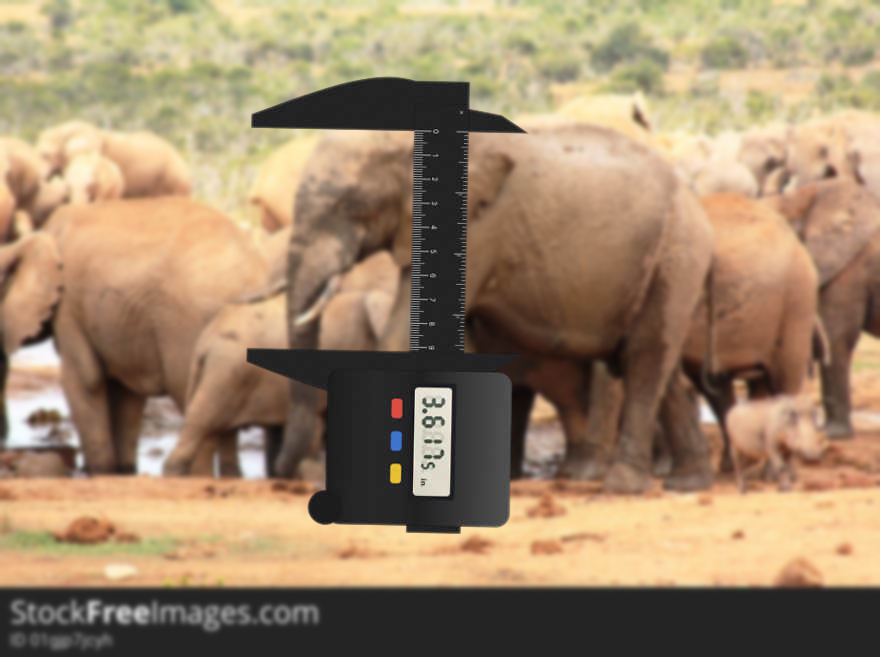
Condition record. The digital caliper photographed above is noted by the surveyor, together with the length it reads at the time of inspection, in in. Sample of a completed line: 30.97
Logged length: 3.6175
